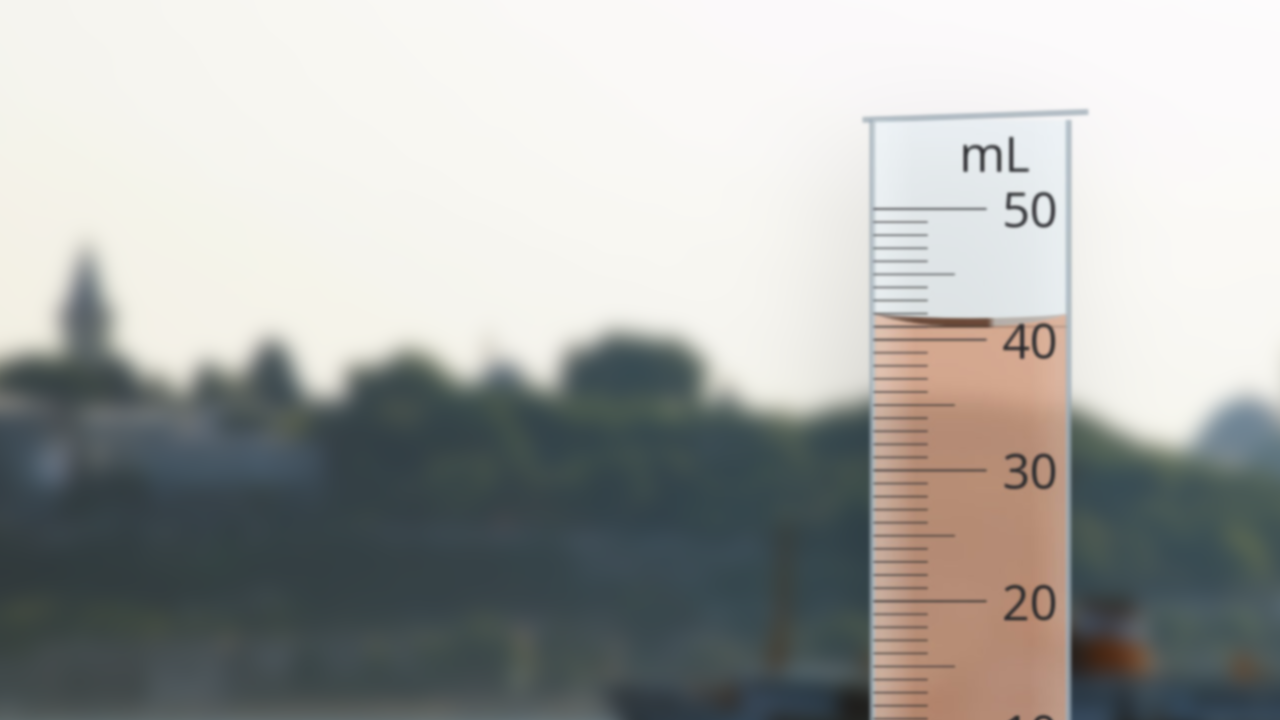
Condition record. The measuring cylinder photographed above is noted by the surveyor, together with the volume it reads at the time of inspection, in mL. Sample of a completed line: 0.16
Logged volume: 41
